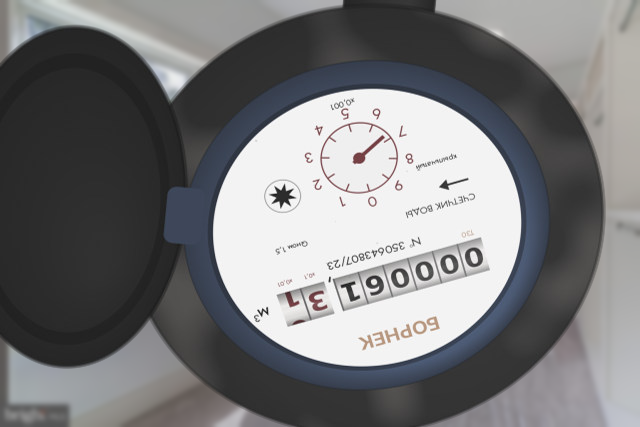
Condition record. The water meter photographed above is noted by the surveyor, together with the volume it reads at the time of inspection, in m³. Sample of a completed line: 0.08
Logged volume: 61.306
